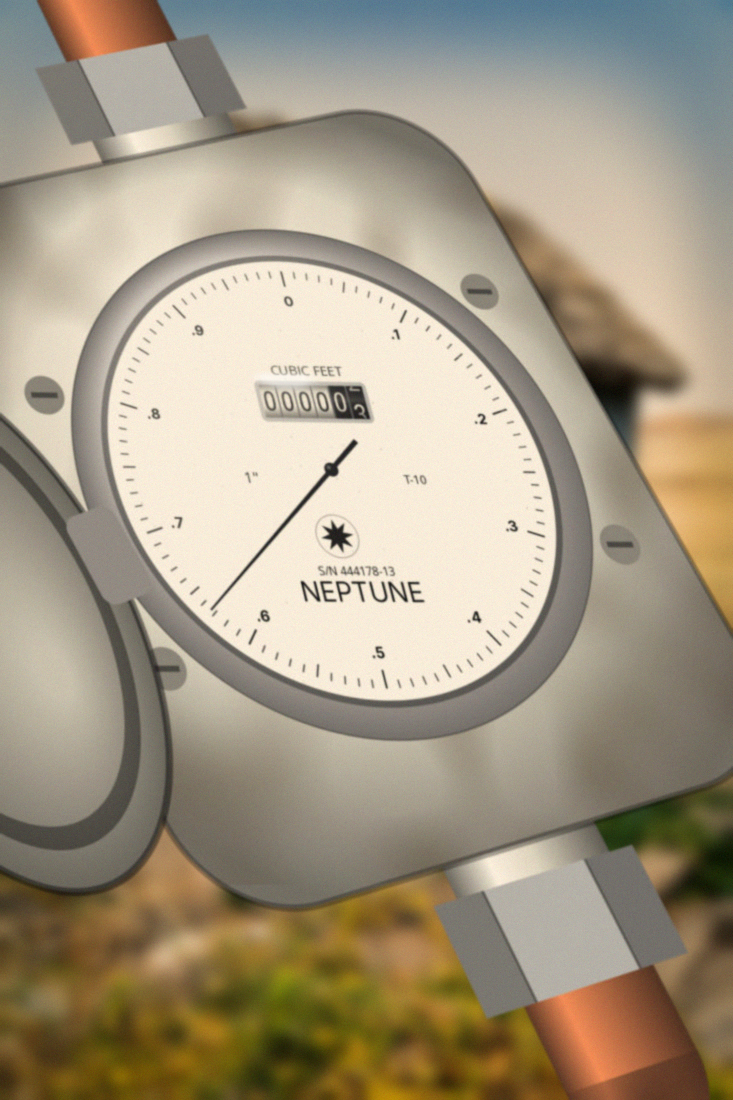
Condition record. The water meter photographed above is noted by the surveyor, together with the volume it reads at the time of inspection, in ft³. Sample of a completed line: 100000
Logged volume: 2.63
